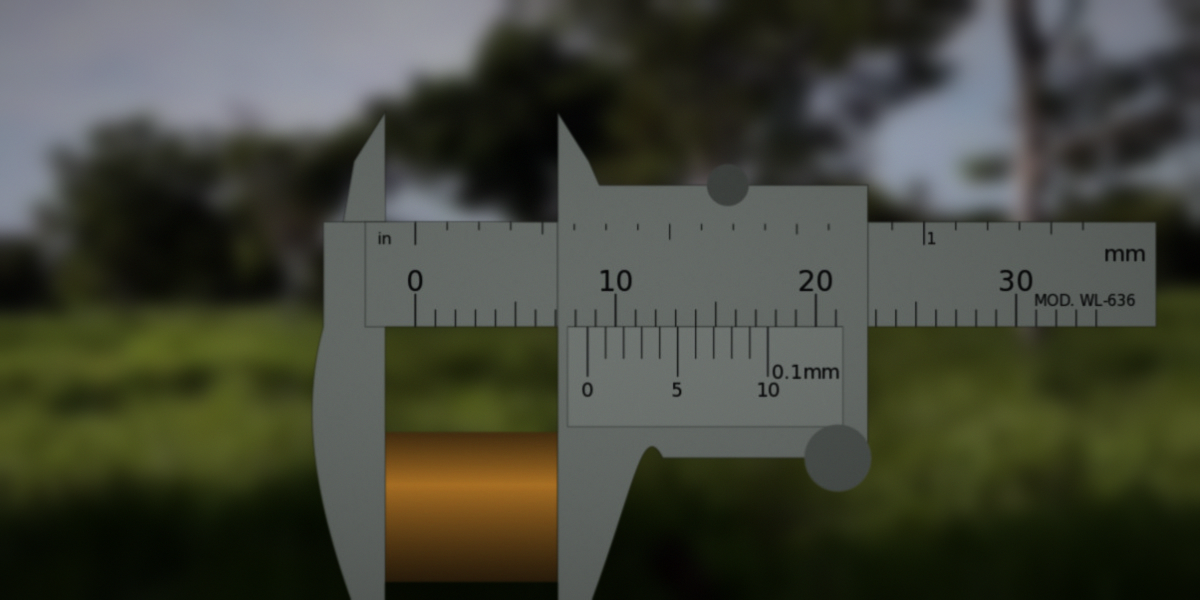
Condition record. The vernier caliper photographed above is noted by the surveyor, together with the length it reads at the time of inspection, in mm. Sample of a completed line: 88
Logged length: 8.6
